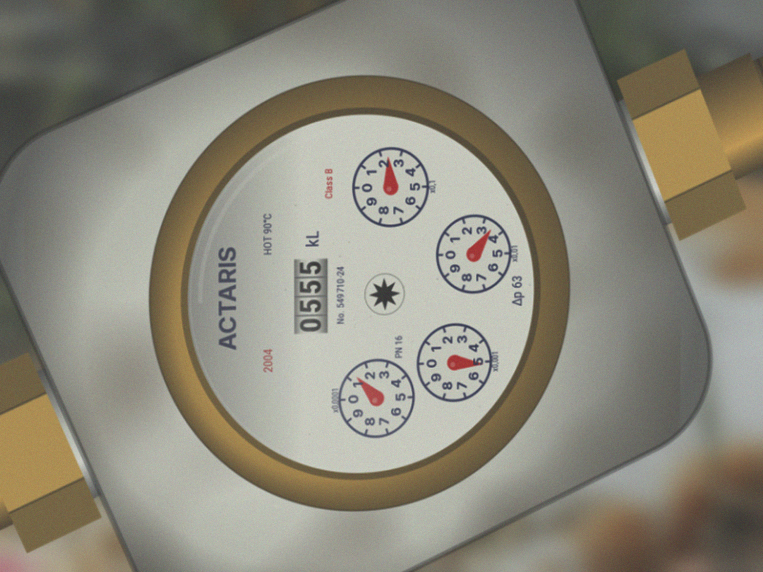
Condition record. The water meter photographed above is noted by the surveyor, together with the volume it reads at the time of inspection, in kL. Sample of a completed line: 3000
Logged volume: 555.2351
